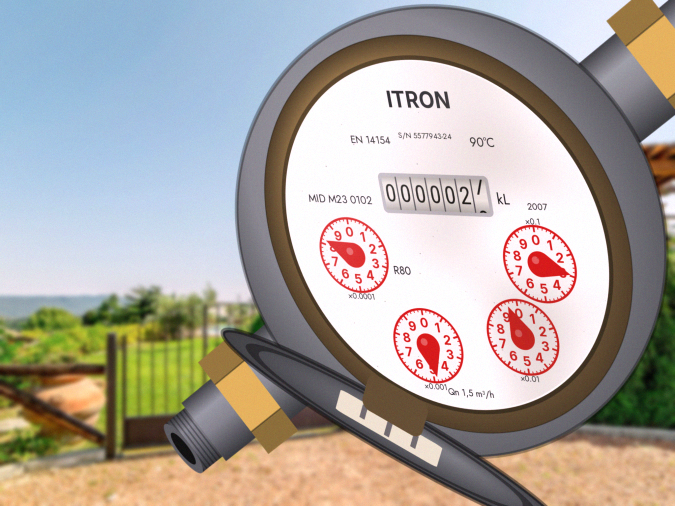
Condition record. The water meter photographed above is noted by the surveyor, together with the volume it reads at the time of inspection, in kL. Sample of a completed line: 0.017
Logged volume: 27.2948
